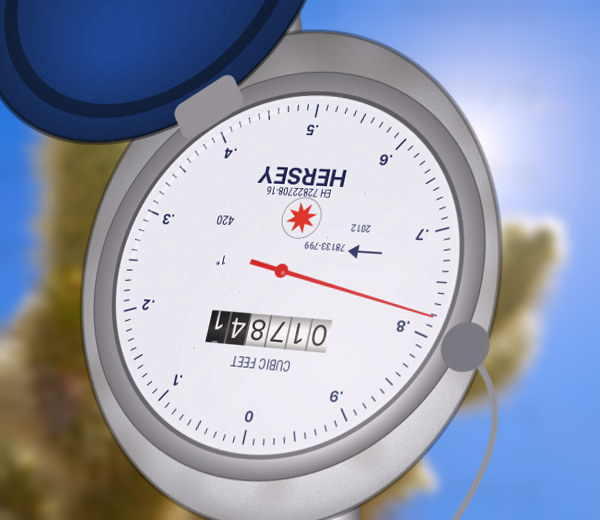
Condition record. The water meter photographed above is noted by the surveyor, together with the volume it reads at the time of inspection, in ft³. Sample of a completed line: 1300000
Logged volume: 17840.78
